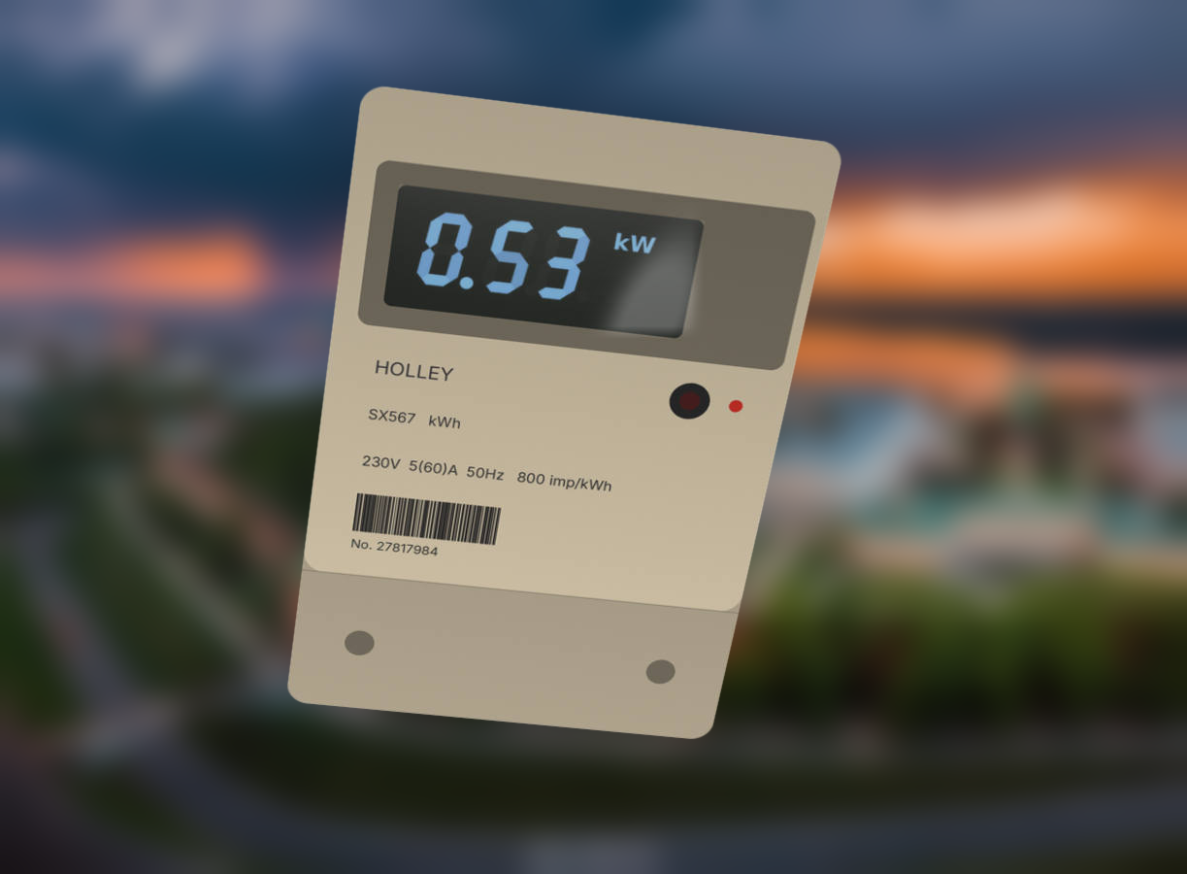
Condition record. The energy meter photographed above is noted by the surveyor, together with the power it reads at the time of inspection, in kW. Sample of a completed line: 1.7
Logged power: 0.53
